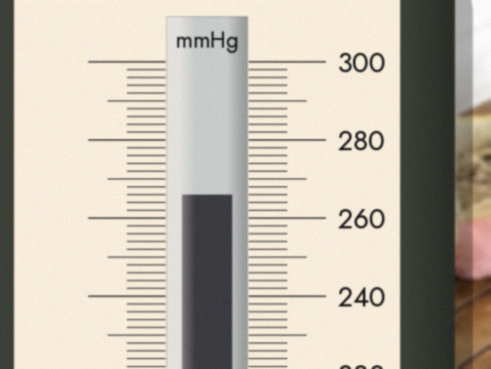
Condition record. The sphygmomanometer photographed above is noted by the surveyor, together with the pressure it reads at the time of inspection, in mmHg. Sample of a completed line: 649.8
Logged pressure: 266
